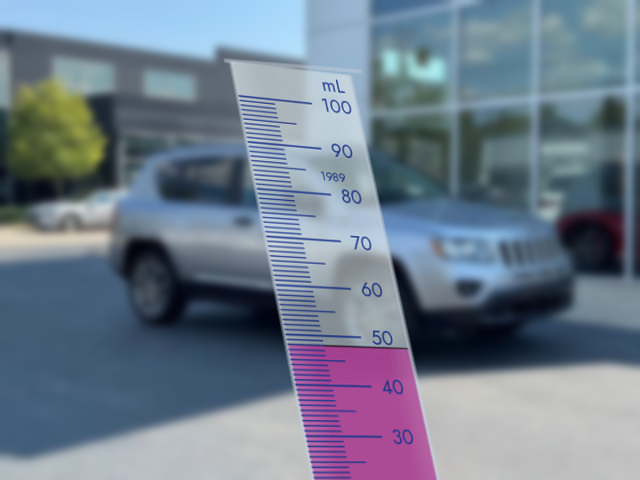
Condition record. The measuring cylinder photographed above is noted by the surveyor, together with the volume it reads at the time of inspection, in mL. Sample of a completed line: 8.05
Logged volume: 48
